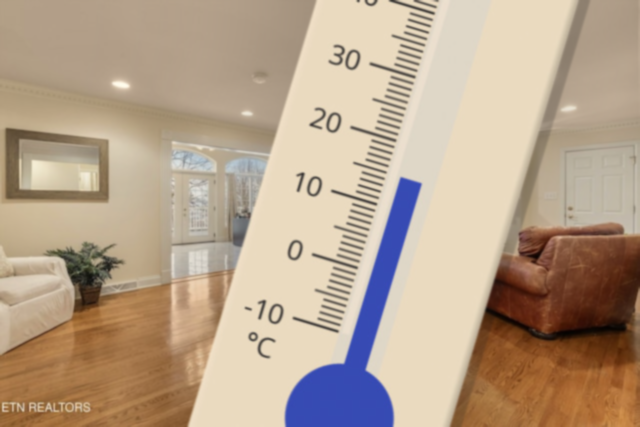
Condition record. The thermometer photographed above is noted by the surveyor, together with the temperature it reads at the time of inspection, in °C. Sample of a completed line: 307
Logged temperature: 15
